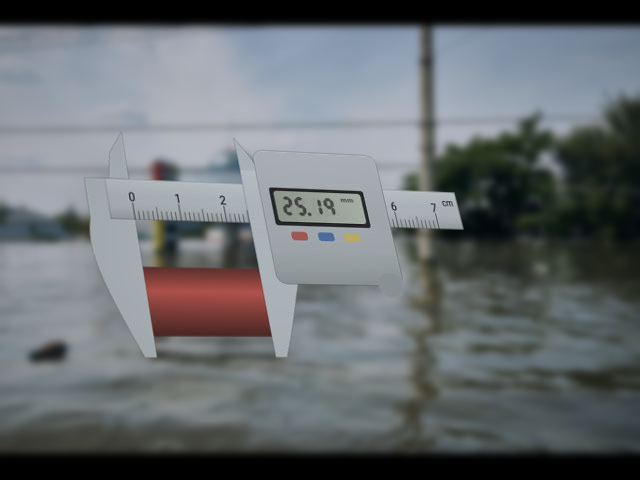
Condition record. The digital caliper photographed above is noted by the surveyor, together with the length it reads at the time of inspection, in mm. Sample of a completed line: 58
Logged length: 25.19
